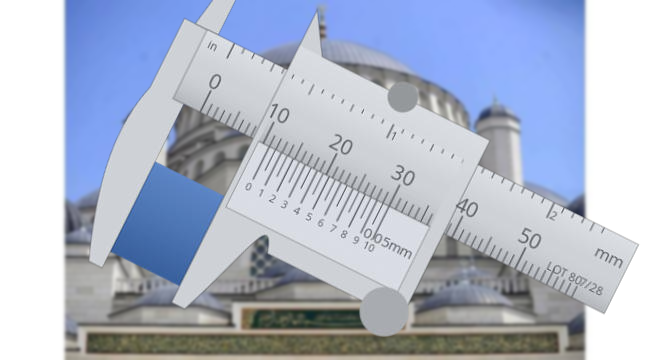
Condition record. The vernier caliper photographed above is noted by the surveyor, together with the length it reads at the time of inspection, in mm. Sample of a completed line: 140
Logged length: 11.0
